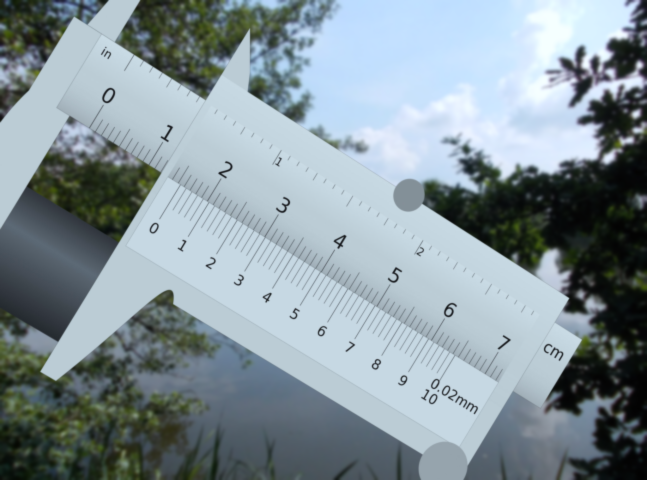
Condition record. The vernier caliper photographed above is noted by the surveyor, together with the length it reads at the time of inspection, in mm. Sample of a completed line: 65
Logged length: 15.4
